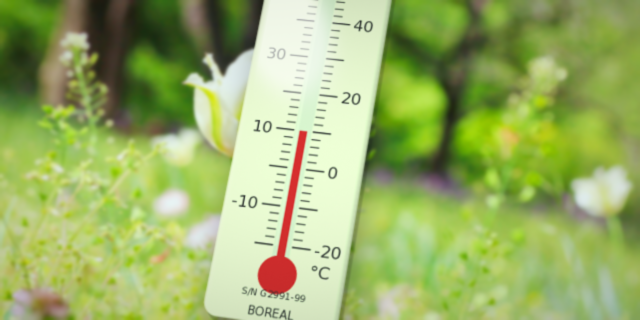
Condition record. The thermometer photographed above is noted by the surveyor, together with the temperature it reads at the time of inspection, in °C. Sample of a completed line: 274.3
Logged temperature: 10
